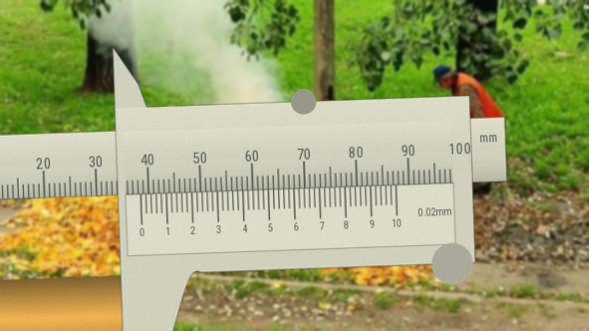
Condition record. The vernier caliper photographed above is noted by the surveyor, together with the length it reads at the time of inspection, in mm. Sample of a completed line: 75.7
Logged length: 38.5
